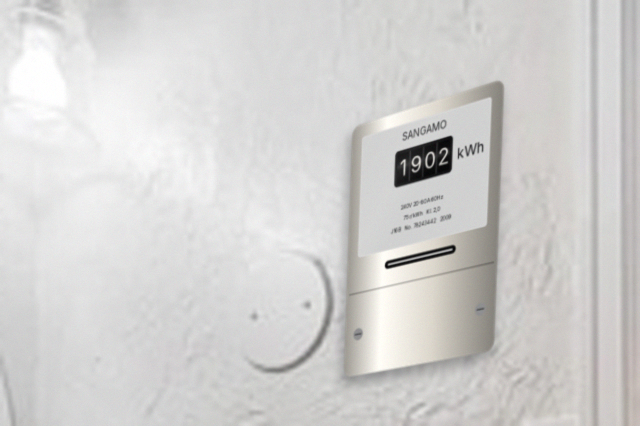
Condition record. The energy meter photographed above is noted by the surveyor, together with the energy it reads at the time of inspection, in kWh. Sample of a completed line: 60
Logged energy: 1902
